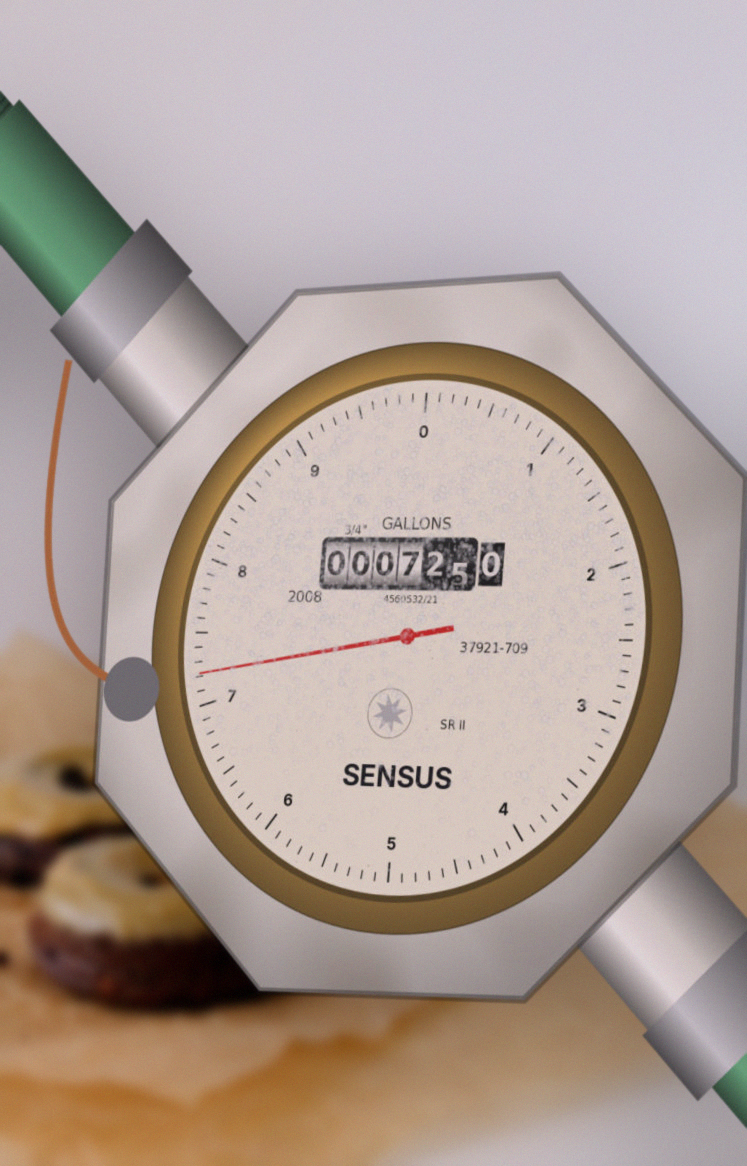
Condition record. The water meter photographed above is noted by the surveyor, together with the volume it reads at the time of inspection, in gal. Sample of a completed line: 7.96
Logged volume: 7247.2
